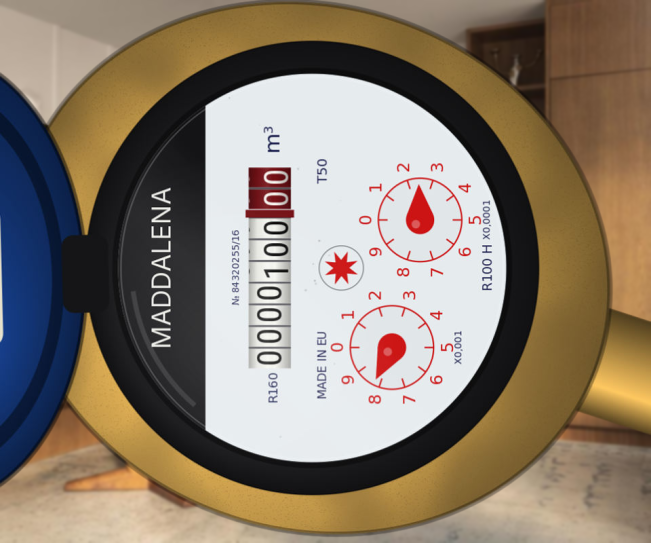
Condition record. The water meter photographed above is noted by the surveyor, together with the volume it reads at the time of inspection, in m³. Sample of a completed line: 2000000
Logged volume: 99.9982
